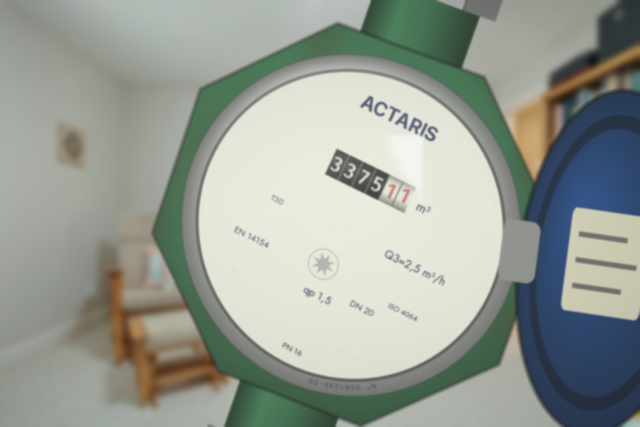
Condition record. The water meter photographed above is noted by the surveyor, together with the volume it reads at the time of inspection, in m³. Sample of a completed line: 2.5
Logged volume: 3375.11
